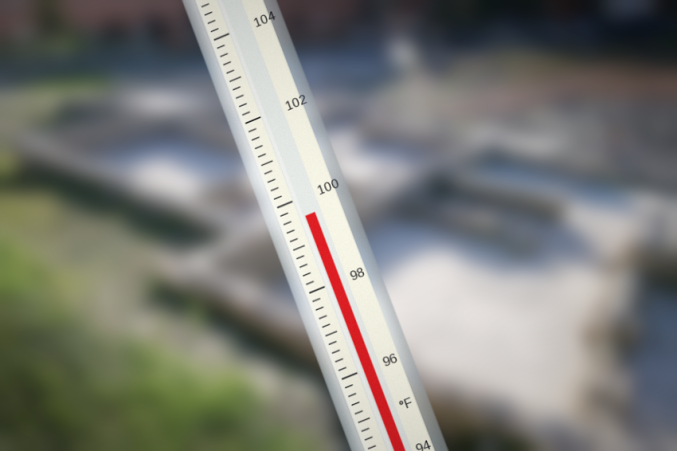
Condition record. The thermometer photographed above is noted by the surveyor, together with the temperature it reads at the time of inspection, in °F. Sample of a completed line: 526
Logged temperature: 99.6
